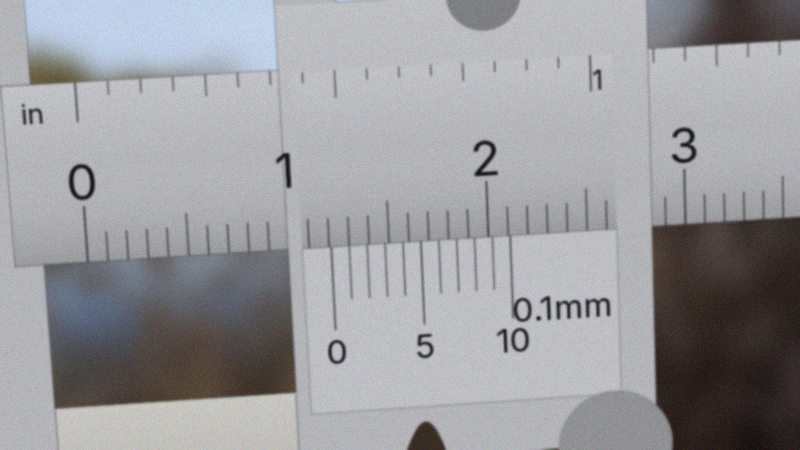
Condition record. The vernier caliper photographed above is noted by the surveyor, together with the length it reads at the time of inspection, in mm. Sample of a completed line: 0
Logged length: 12.1
